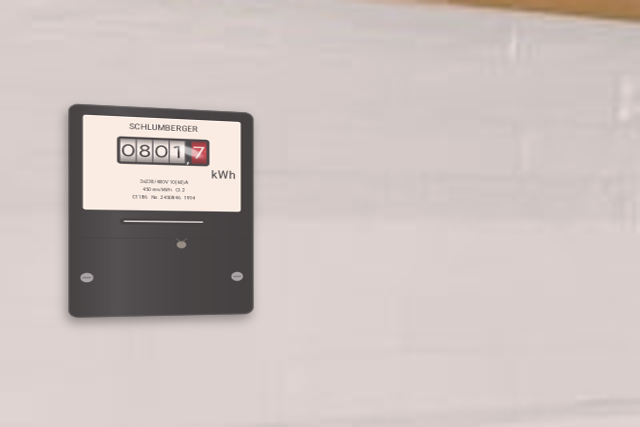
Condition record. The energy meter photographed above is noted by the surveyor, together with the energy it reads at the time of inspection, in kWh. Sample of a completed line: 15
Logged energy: 801.7
